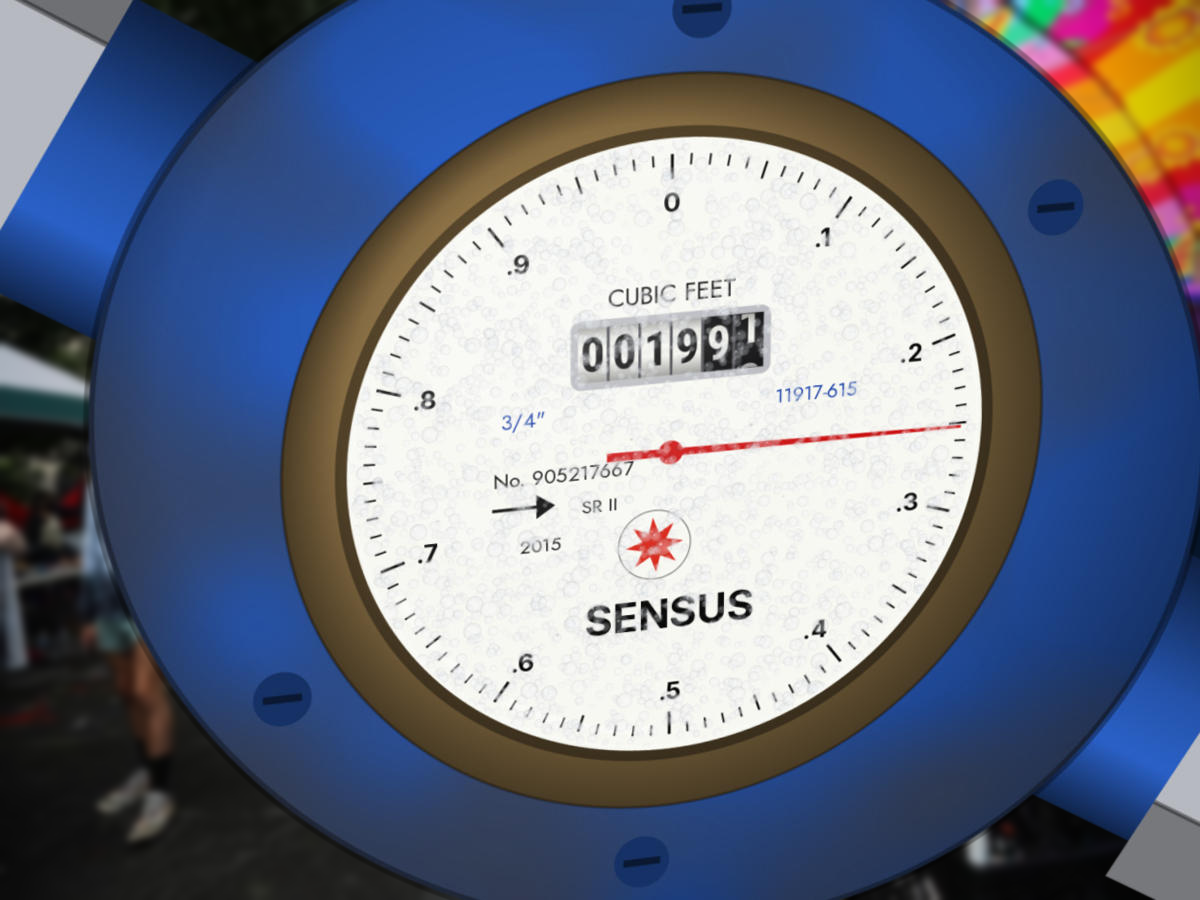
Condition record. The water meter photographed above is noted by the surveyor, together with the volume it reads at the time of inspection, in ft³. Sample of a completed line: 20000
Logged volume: 1991.25
